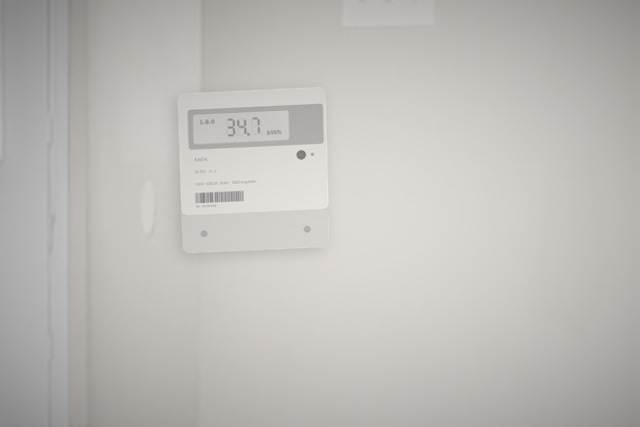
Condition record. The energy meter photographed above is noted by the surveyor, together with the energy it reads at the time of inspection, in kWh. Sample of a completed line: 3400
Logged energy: 34.7
